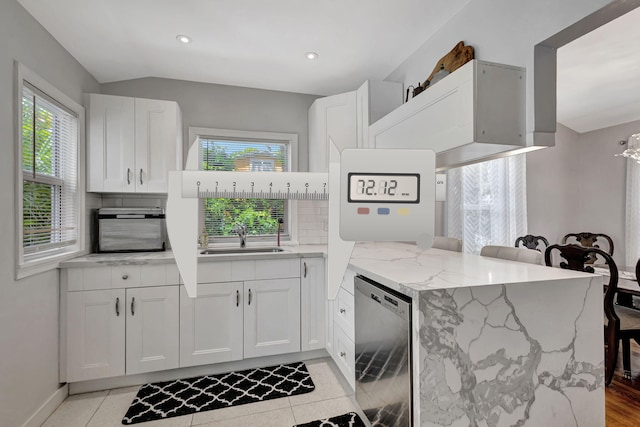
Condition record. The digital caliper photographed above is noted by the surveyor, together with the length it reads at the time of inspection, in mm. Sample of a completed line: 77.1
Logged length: 72.12
